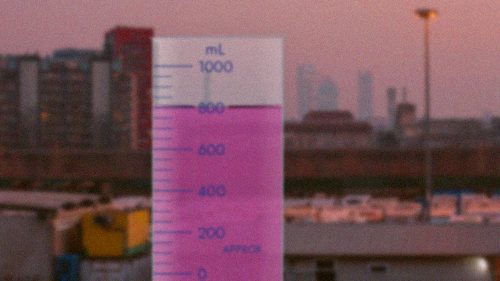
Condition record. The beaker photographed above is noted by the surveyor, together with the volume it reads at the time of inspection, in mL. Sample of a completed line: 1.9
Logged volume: 800
